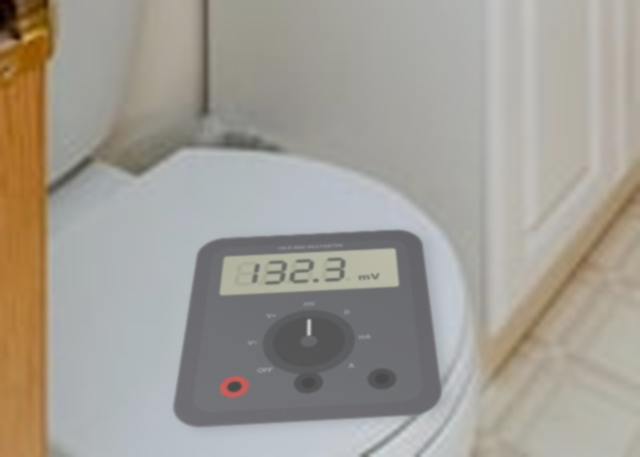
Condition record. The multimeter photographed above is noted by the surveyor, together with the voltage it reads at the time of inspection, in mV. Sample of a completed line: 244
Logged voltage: 132.3
